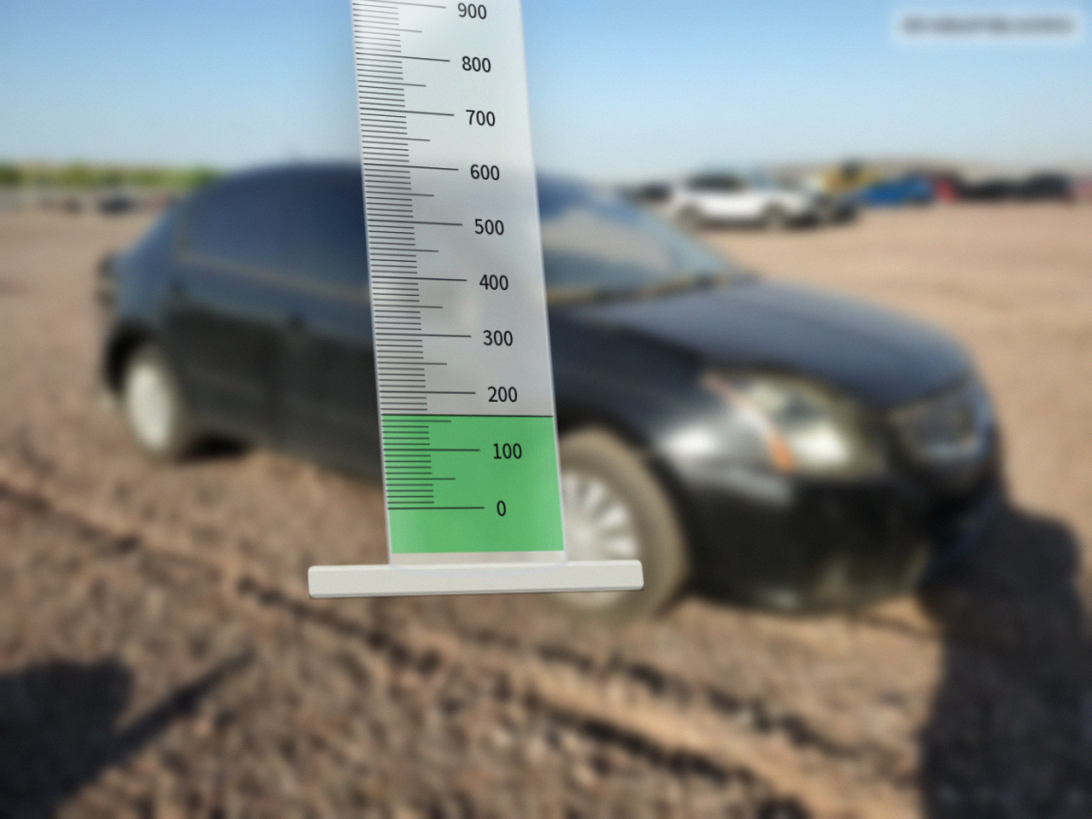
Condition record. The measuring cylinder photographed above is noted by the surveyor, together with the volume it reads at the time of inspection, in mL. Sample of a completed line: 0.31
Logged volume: 160
